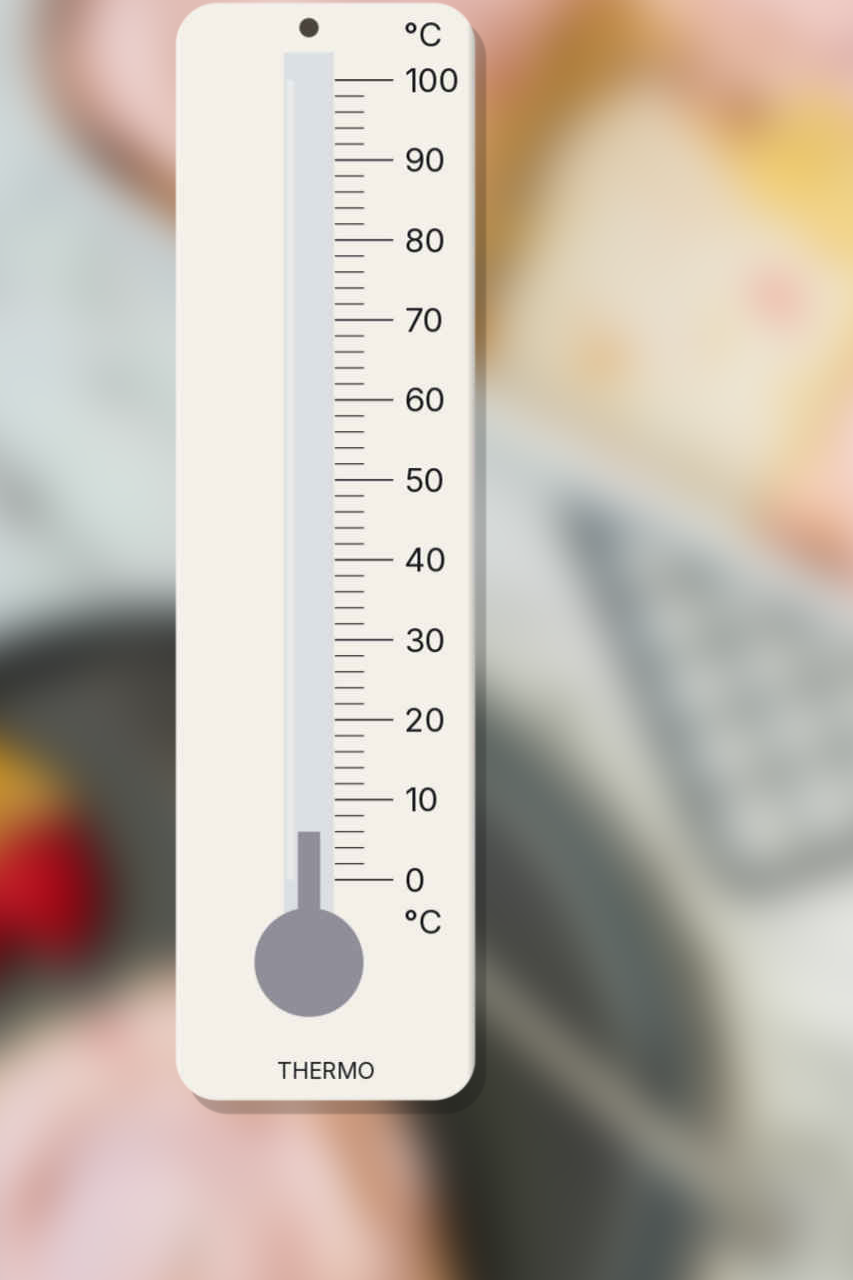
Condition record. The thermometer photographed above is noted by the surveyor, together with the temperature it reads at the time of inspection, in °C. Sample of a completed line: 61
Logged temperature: 6
